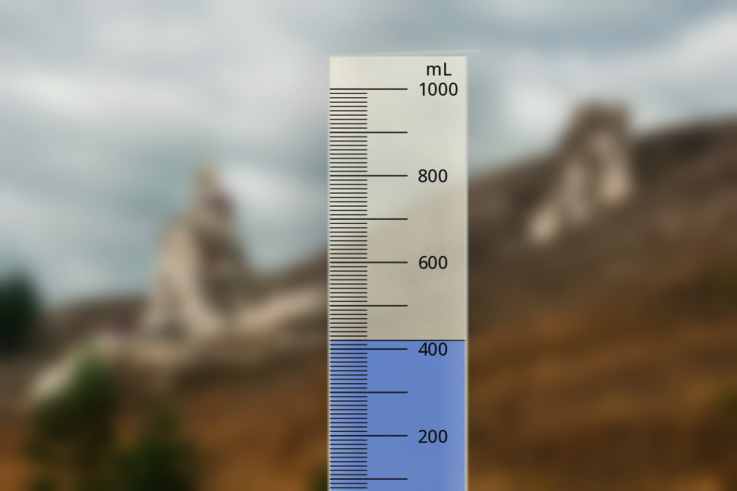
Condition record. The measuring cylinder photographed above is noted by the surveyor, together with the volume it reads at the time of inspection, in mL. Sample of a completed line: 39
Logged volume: 420
